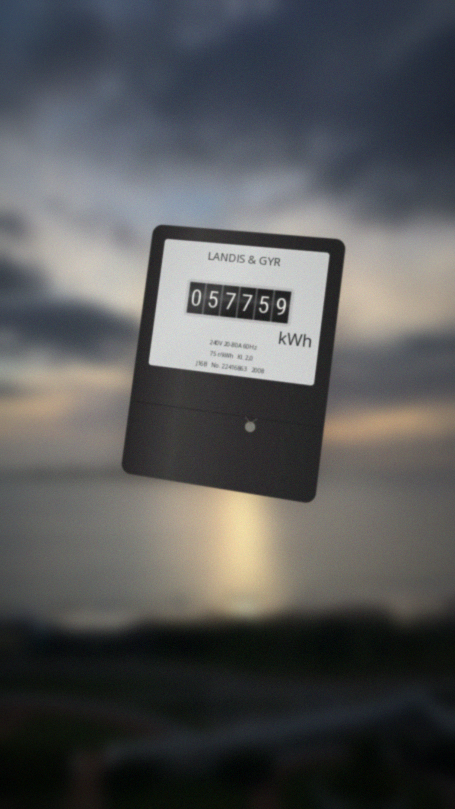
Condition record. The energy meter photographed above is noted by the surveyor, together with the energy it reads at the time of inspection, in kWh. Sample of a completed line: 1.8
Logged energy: 57759
